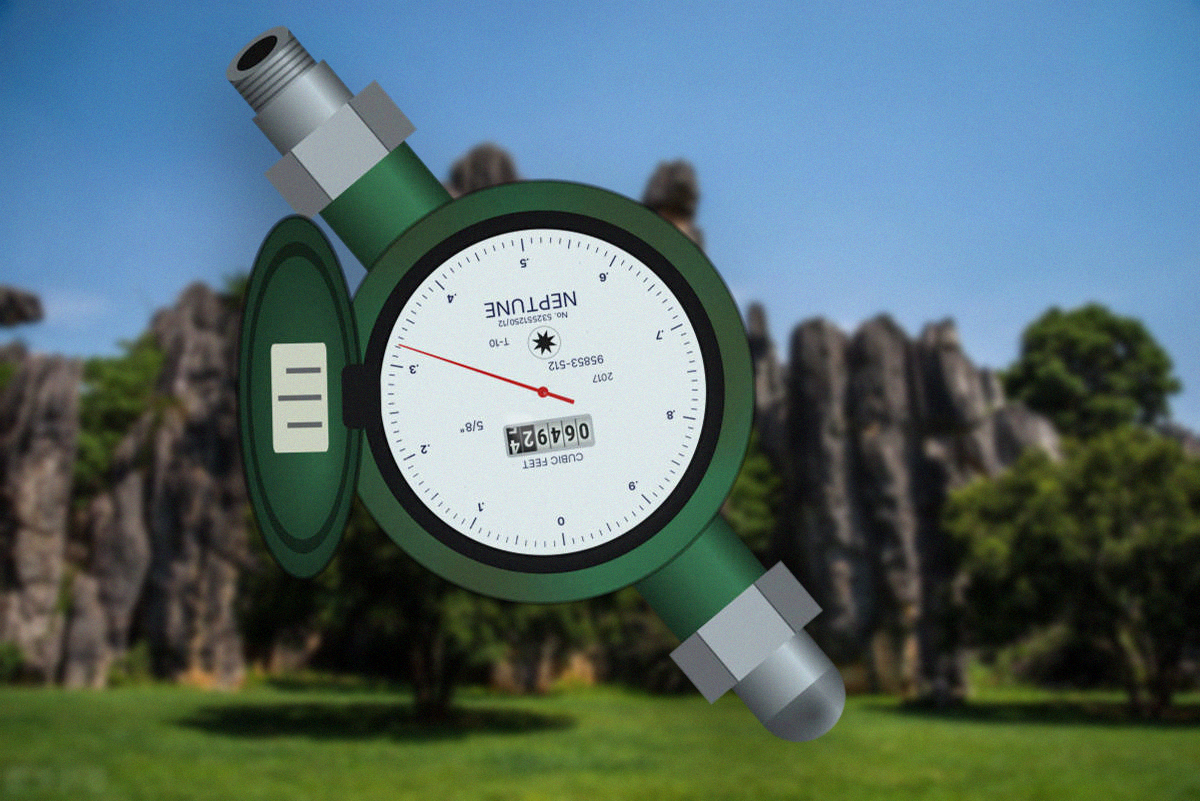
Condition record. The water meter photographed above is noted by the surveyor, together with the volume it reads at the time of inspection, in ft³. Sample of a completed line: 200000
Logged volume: 64924.32
